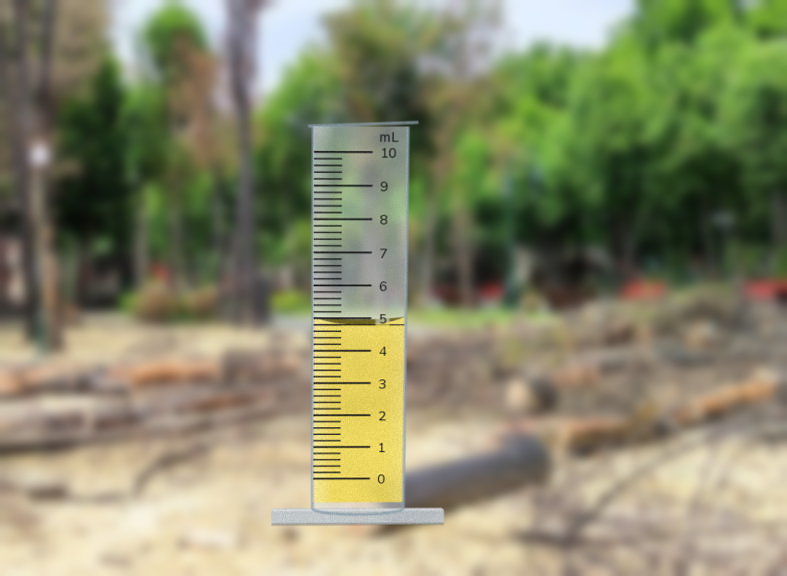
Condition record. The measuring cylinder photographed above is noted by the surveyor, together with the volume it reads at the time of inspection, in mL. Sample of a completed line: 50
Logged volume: 4.8
